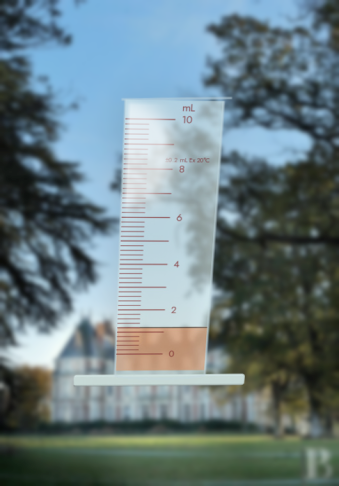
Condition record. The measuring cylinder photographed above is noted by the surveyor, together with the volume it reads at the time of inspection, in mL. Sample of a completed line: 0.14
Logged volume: 1.2
